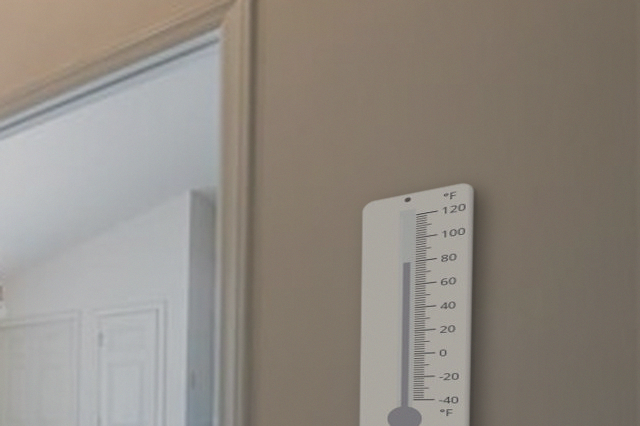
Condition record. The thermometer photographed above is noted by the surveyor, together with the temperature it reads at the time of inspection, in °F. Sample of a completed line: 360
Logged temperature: 80
